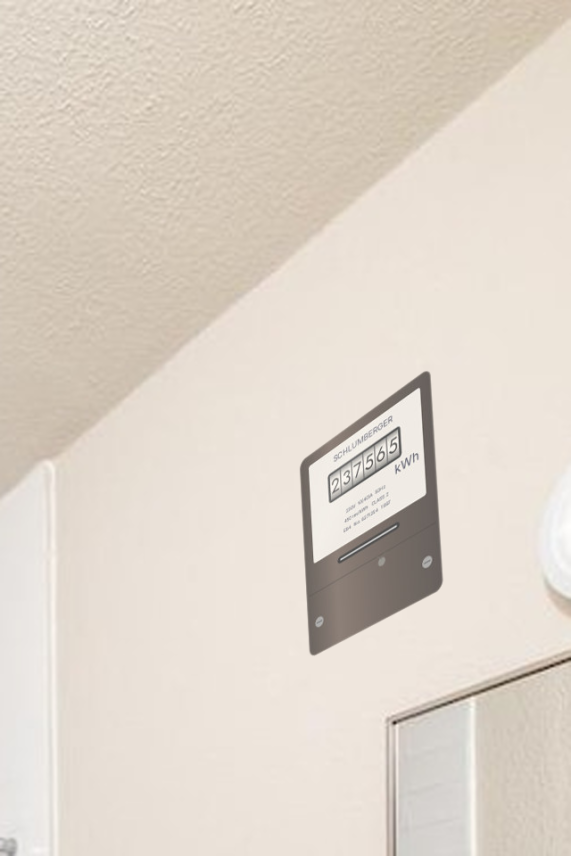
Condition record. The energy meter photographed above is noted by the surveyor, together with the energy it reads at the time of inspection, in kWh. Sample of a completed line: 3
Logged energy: 237565
